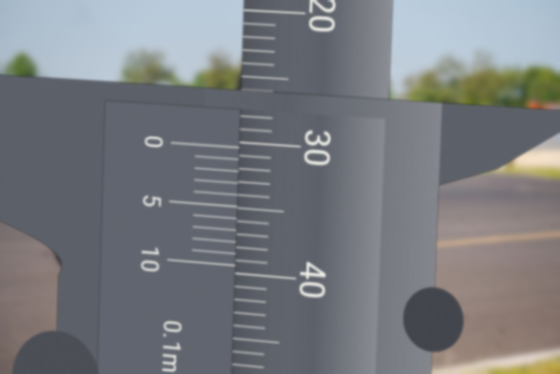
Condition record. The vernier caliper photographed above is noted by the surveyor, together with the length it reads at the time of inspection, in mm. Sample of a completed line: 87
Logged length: 30.4
